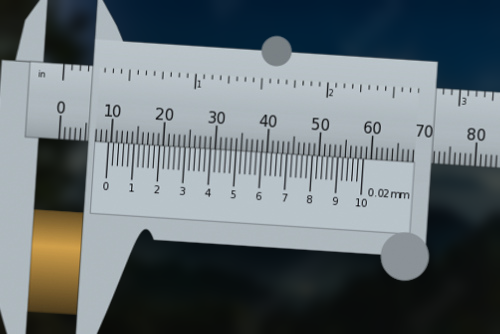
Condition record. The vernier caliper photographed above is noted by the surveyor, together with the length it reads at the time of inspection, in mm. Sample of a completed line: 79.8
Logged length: 9.5
